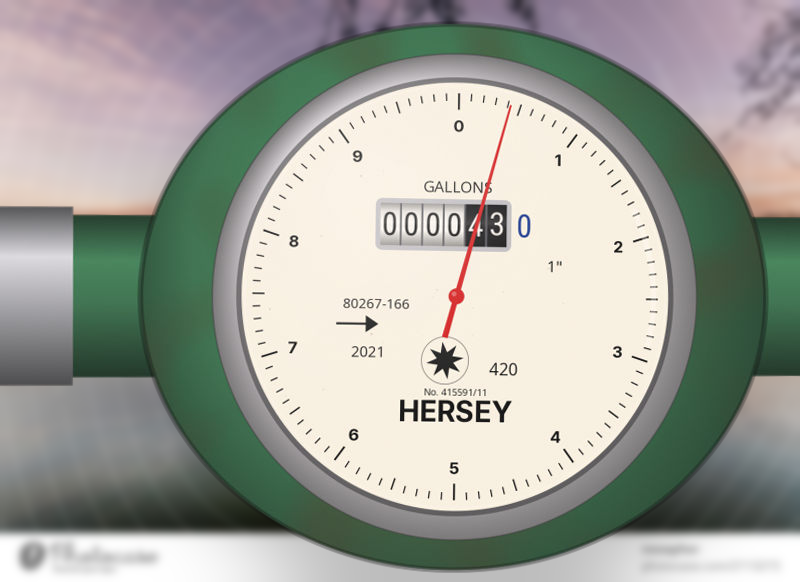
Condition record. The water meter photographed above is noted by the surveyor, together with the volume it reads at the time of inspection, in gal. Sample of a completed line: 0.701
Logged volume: 430.4
